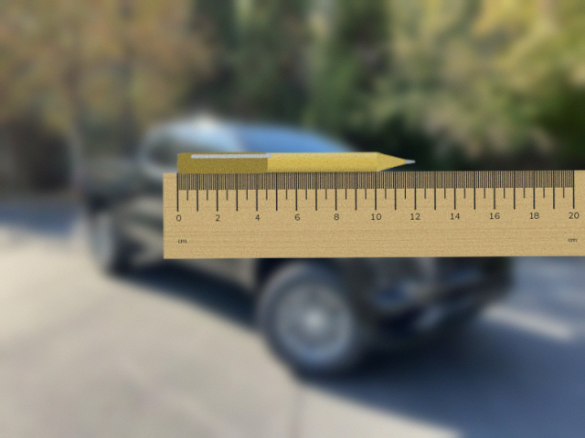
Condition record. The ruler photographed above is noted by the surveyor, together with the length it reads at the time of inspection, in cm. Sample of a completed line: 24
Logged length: 12
